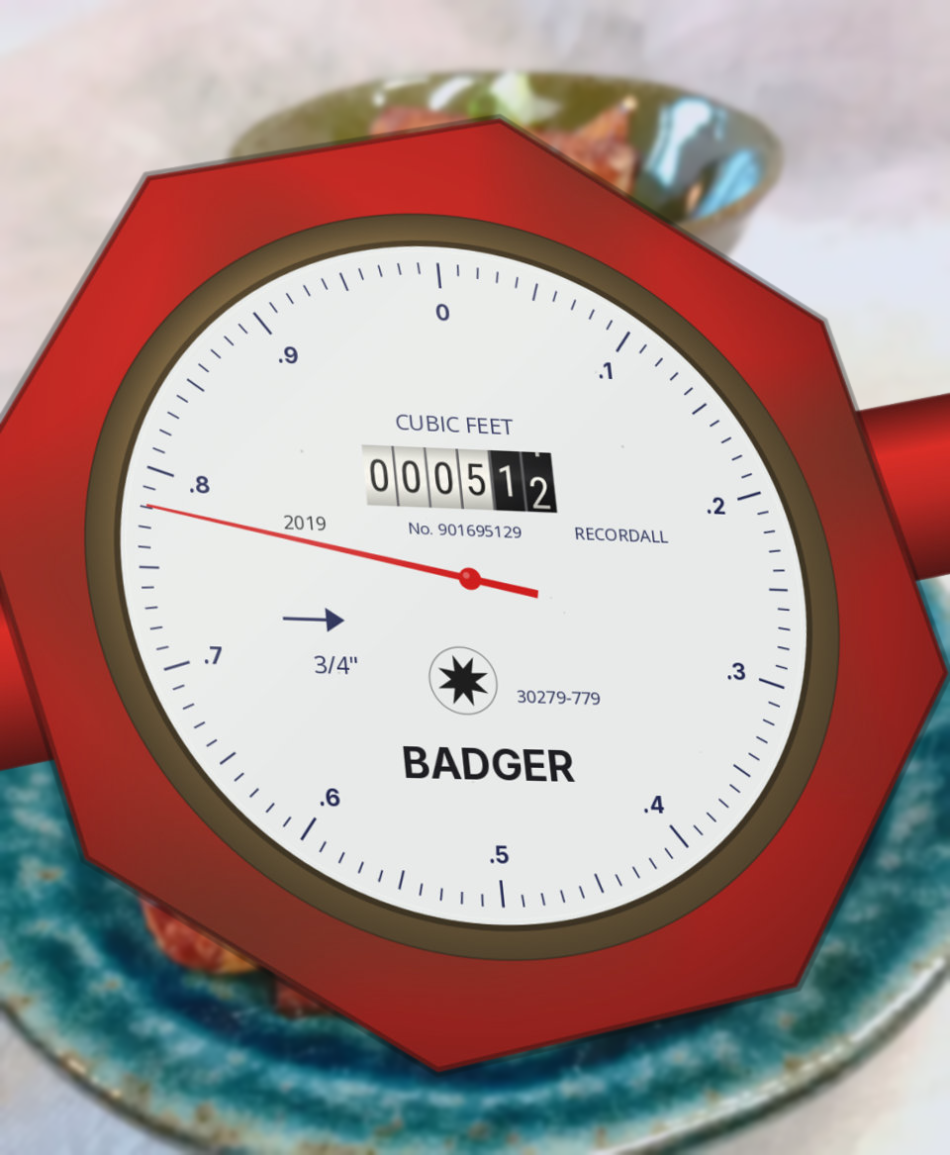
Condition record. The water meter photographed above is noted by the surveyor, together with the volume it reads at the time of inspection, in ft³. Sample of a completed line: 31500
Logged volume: 511.78
